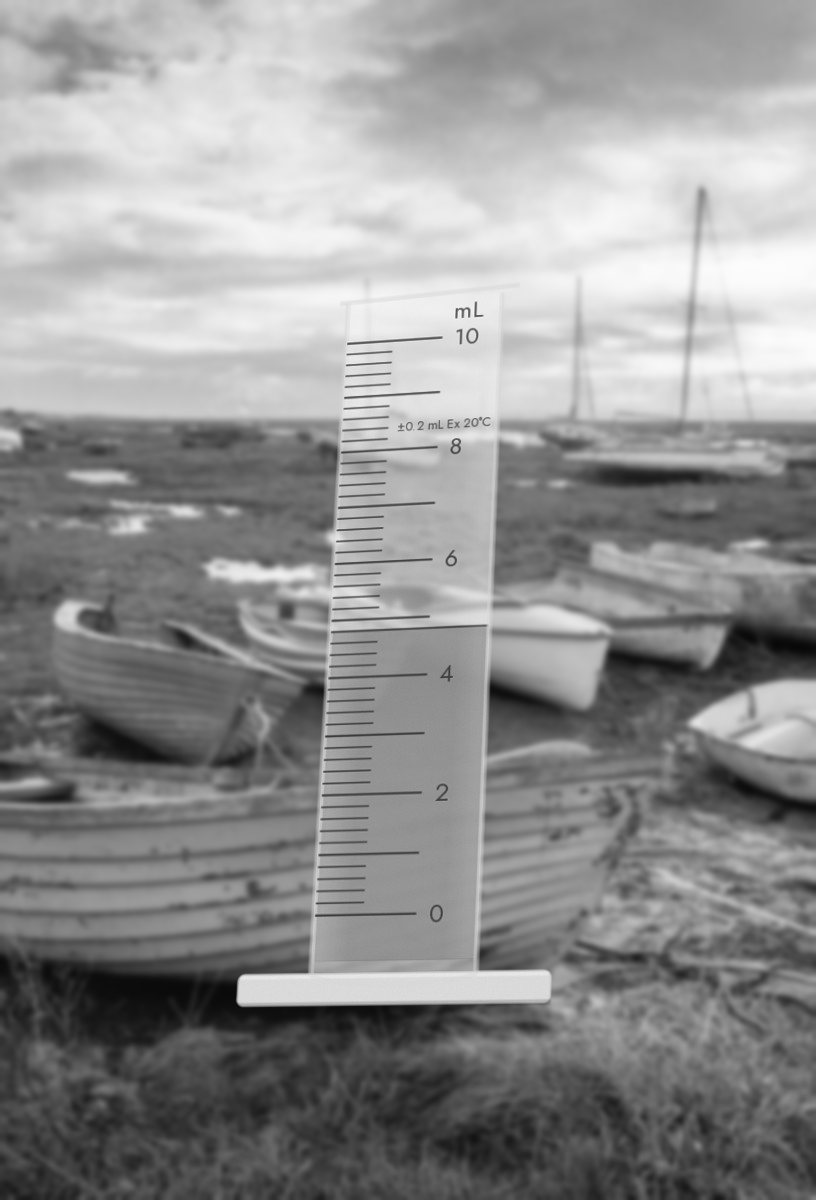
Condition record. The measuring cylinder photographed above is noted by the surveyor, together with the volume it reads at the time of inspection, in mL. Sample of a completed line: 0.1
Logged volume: 4.8
